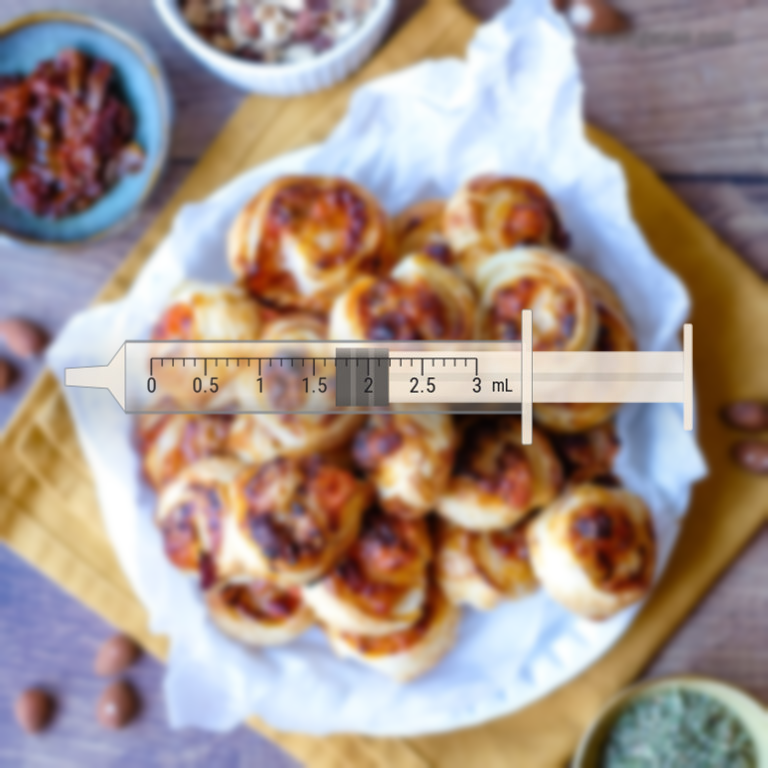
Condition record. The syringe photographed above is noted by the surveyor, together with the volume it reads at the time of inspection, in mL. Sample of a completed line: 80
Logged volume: 1.7
